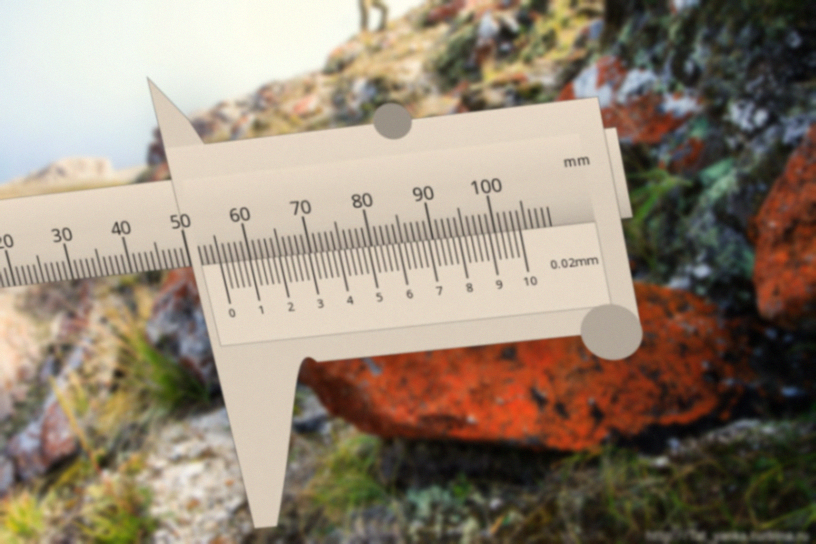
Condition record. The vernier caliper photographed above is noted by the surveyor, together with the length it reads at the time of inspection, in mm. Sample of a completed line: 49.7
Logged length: 55.0
